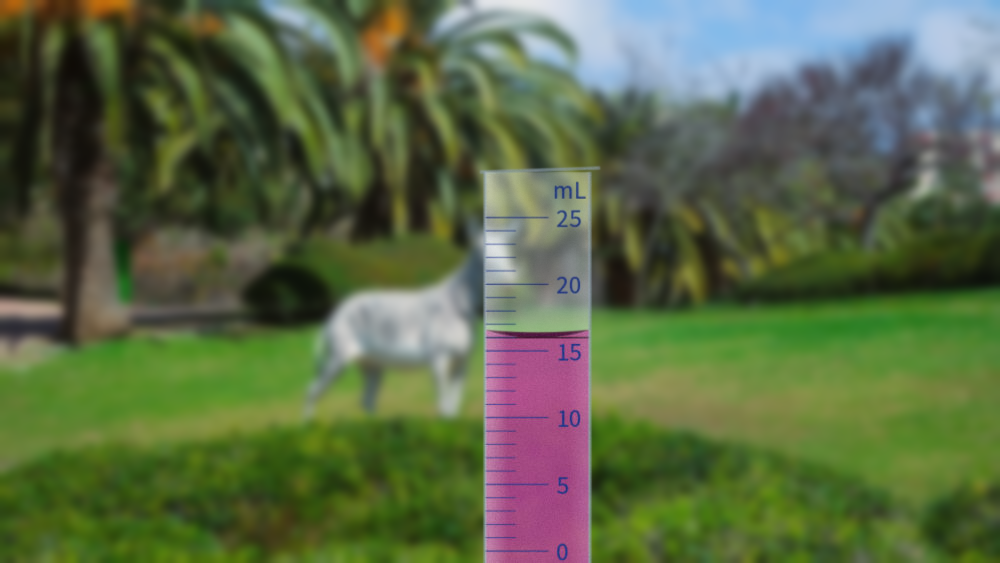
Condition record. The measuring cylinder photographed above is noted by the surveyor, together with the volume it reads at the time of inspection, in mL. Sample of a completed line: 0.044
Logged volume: 16
